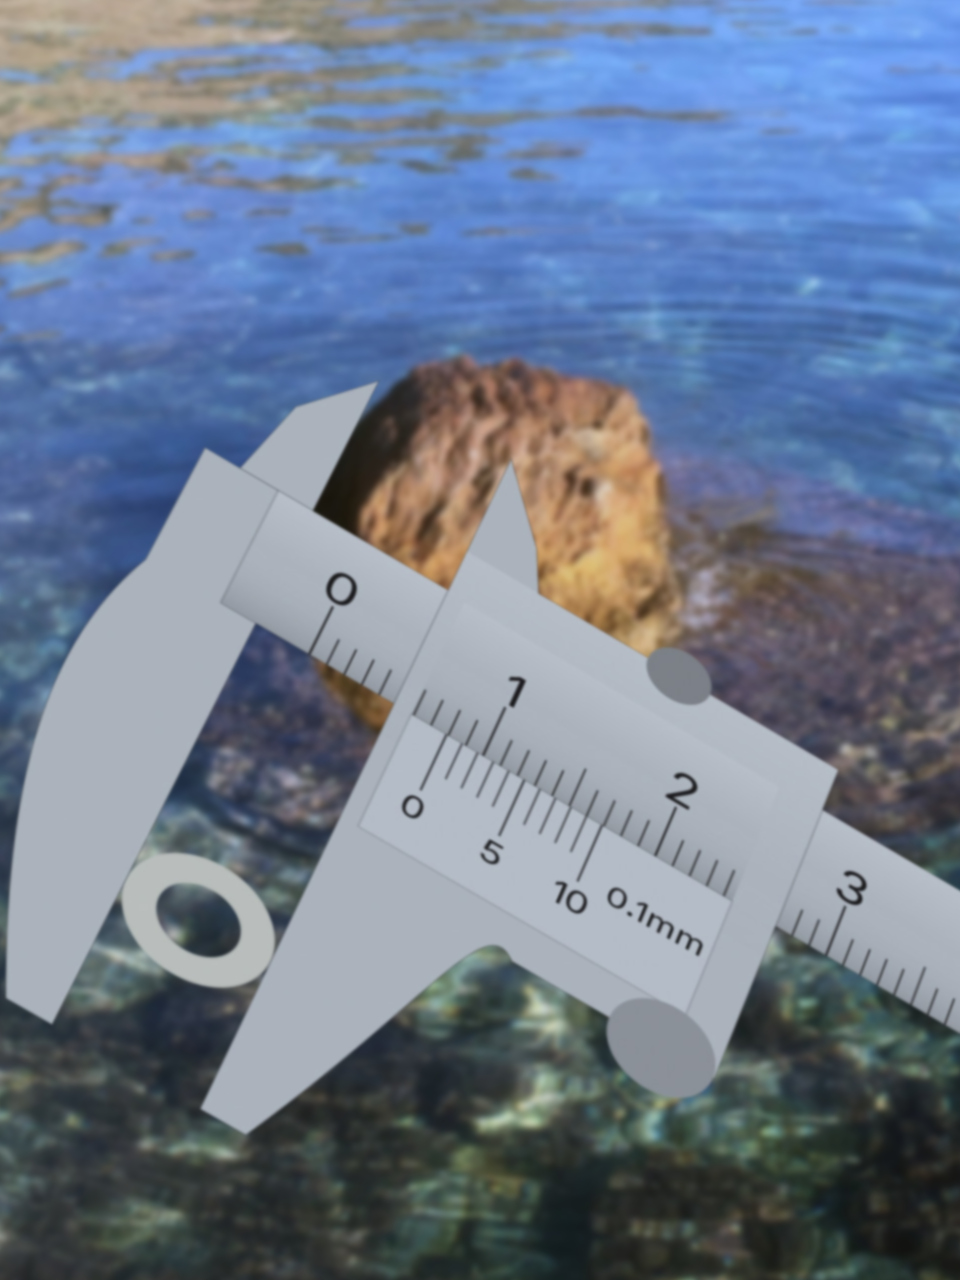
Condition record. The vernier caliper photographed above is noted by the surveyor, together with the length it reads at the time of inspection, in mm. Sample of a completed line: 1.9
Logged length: 7.9
